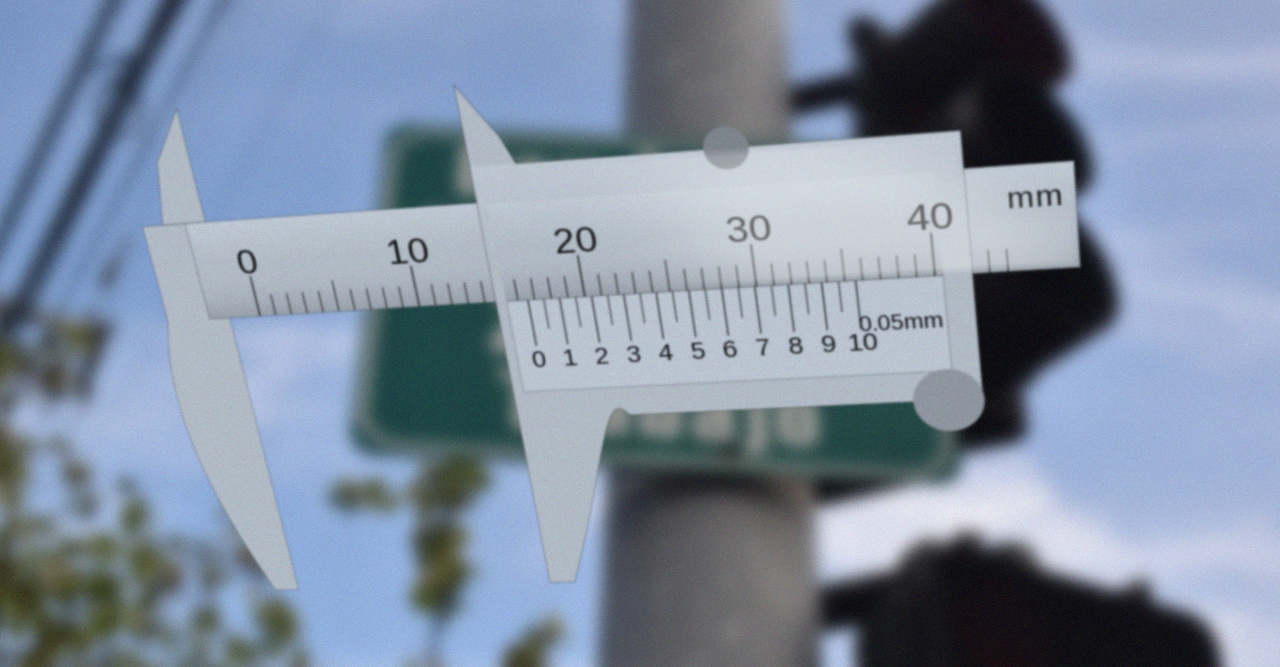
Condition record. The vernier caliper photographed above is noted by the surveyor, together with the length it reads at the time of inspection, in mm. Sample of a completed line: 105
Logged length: 16.6
